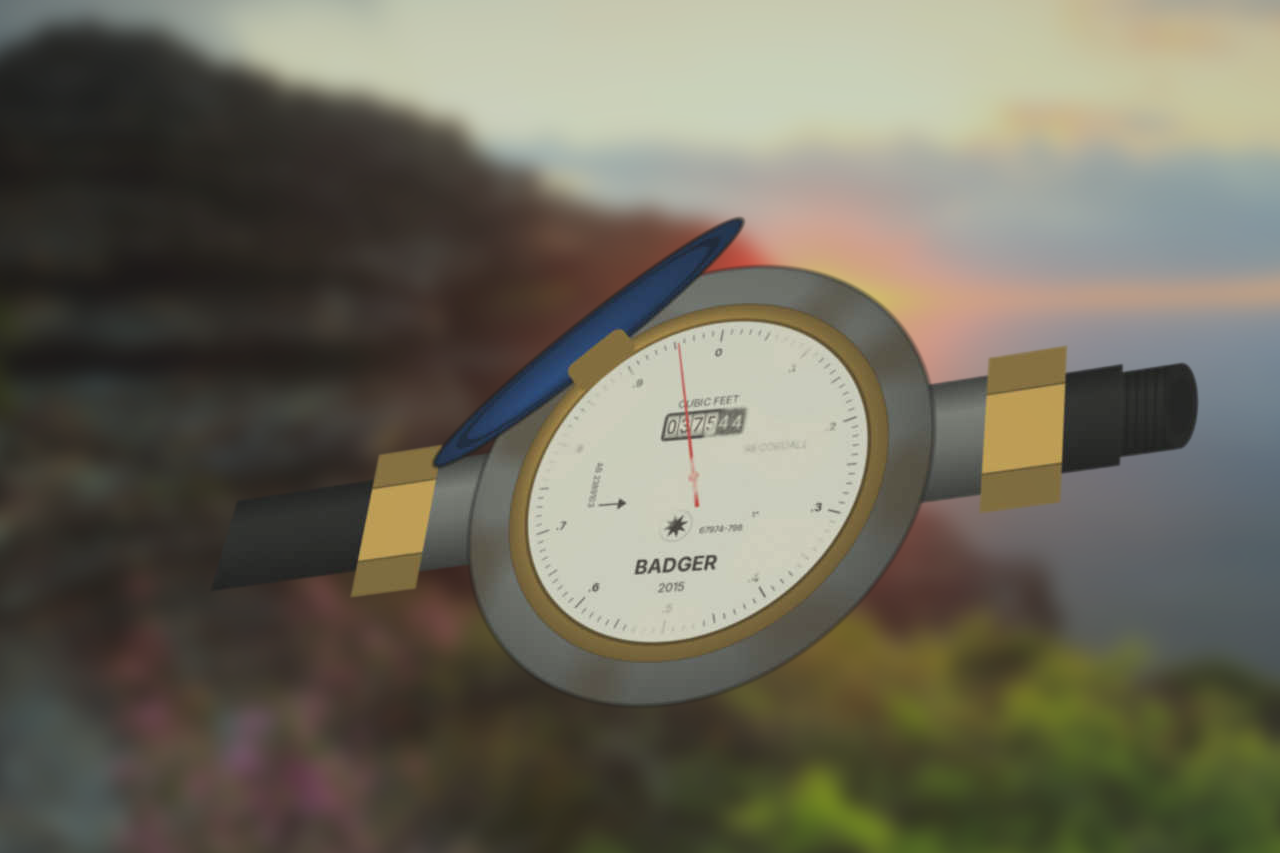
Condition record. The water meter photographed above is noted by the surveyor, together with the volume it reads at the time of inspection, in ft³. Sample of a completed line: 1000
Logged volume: 37543.95
